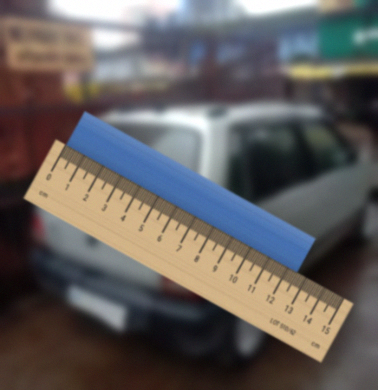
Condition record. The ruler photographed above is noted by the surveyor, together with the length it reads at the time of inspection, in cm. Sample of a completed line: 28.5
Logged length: 12.5
